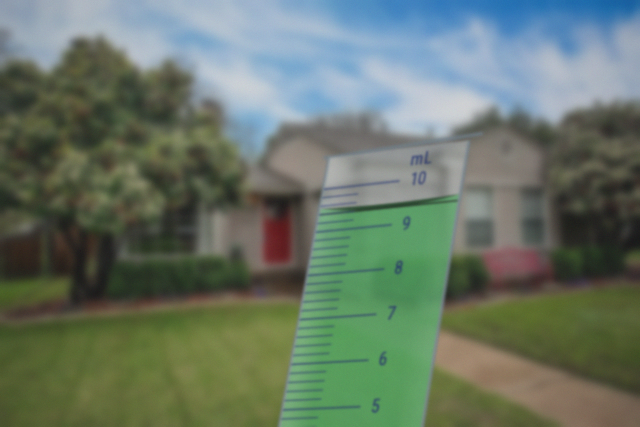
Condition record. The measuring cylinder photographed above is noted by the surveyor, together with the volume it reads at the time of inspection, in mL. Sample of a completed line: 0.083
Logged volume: 9.4
